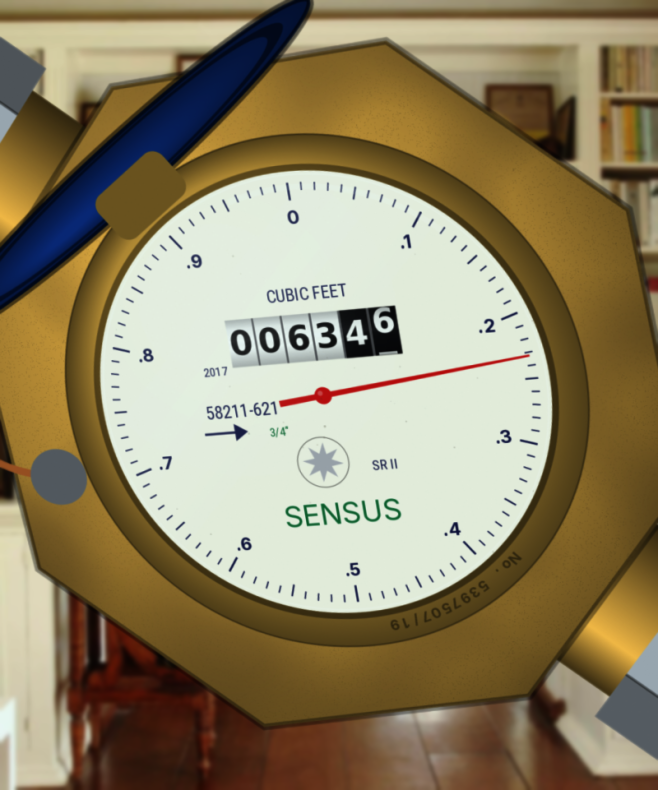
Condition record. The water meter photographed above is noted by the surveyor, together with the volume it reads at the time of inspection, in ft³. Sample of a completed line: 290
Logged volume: 6346.23
